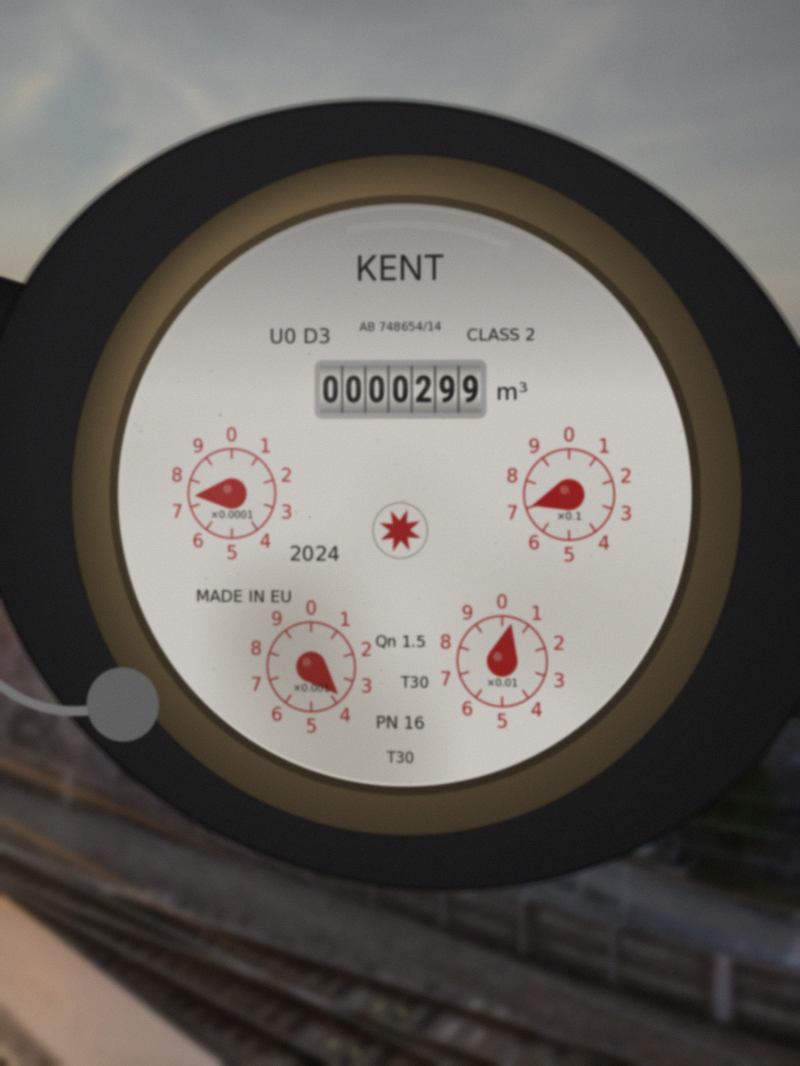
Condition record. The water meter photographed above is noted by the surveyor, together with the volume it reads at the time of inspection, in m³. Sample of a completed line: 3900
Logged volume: 299.7037
